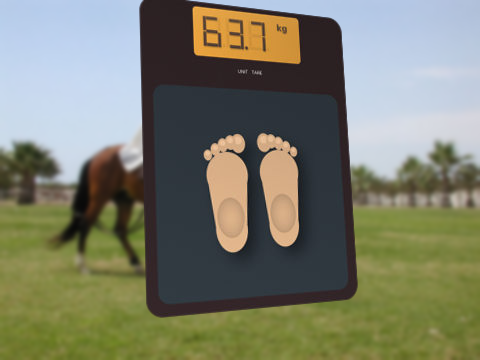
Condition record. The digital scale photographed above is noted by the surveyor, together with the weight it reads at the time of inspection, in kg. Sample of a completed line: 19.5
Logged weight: 63.7
